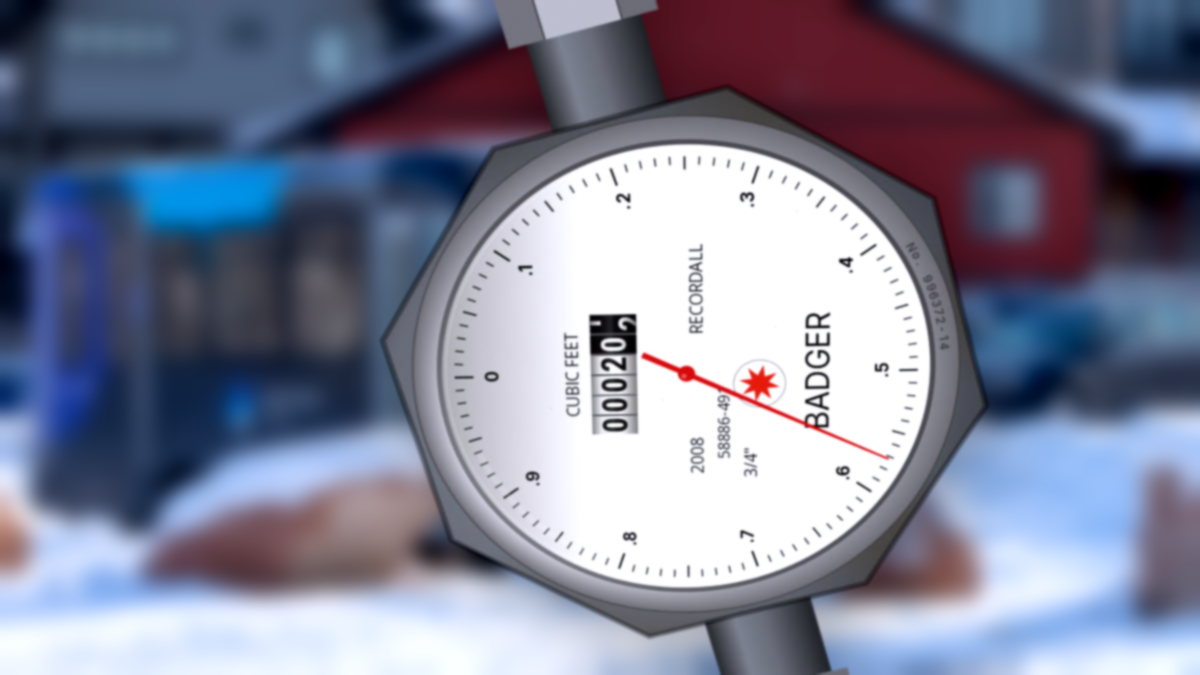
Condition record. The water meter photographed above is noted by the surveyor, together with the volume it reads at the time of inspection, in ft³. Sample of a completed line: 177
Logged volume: 201.57
